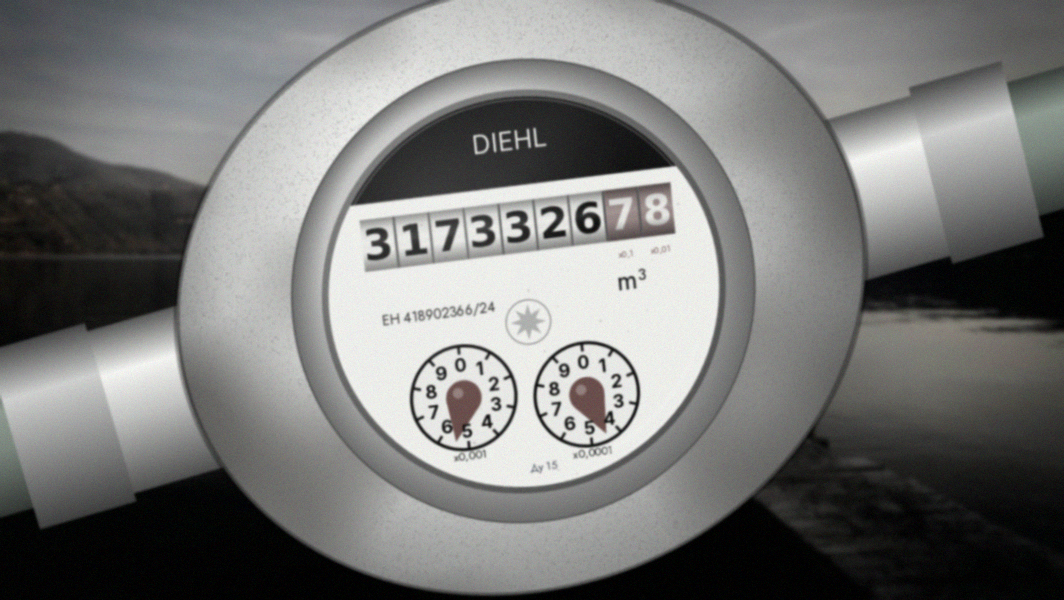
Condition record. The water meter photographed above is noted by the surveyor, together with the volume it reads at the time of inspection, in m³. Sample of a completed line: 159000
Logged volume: 3173326.7854
